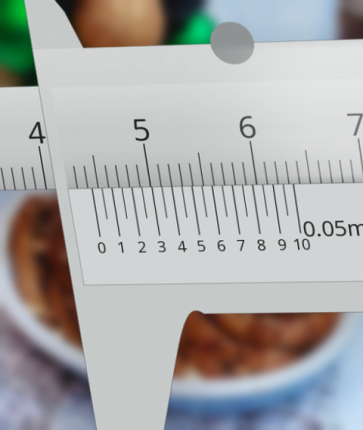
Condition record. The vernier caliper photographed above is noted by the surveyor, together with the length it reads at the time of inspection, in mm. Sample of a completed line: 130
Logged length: 44.4
